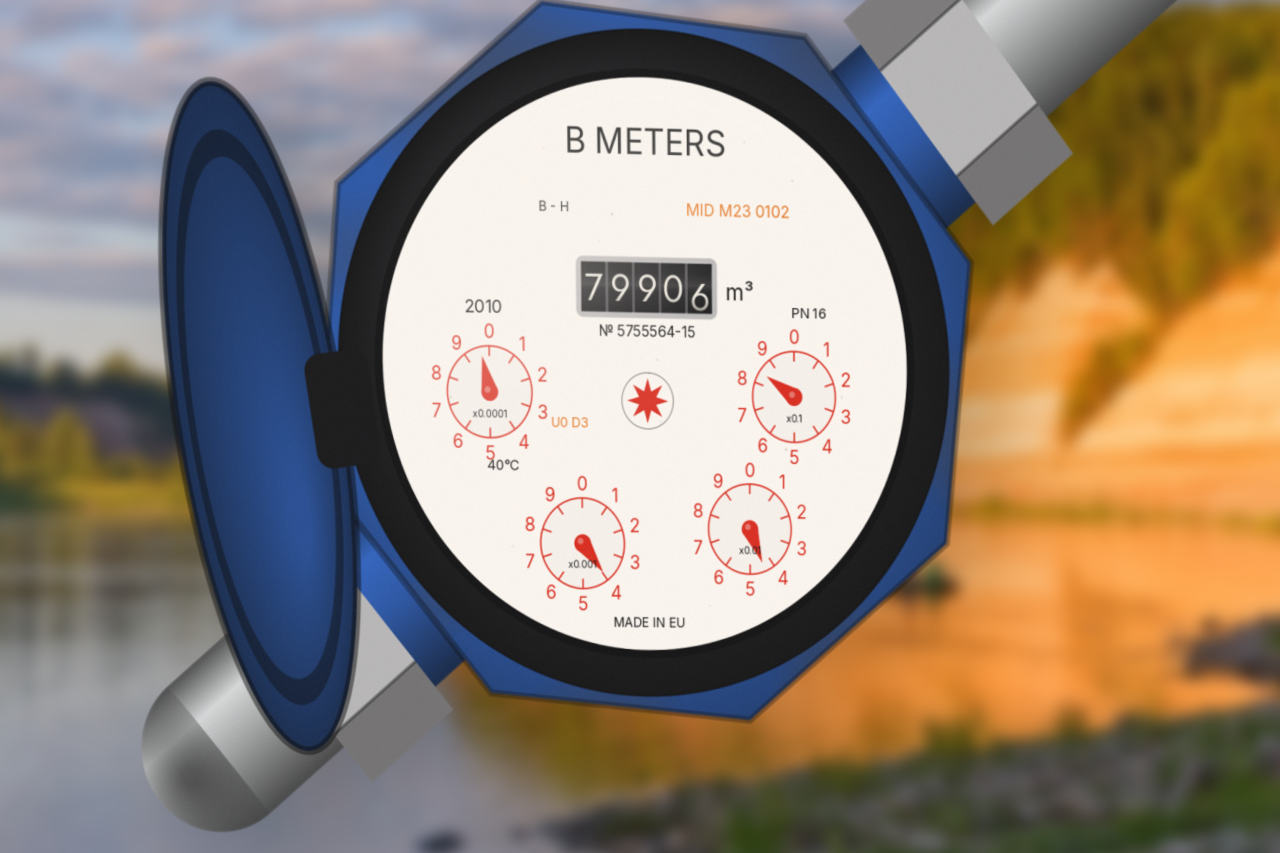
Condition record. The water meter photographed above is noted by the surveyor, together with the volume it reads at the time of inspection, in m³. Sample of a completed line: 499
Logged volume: 79905.8439
